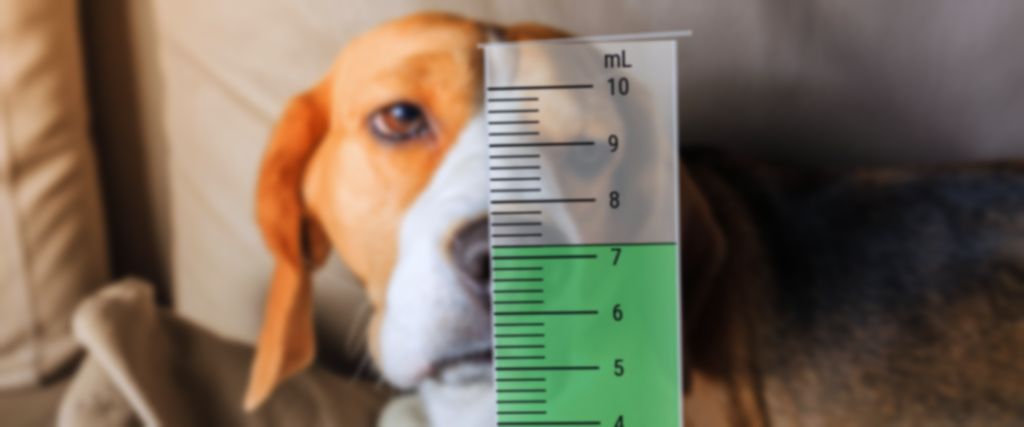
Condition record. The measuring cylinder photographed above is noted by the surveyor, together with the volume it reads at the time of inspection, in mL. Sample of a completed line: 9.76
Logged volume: 7.2
